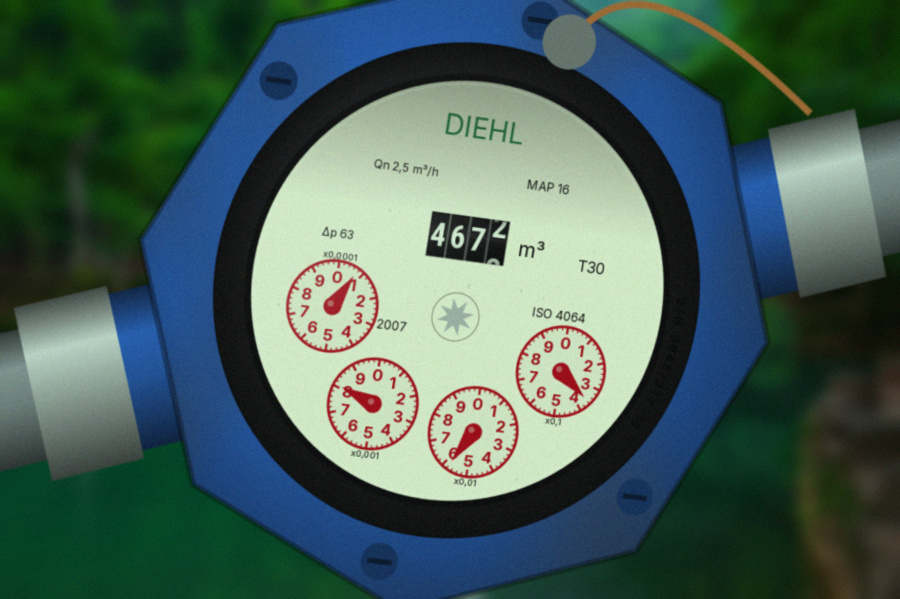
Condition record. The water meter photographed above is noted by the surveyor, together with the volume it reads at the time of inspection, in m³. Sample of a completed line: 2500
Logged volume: 4672.3580
